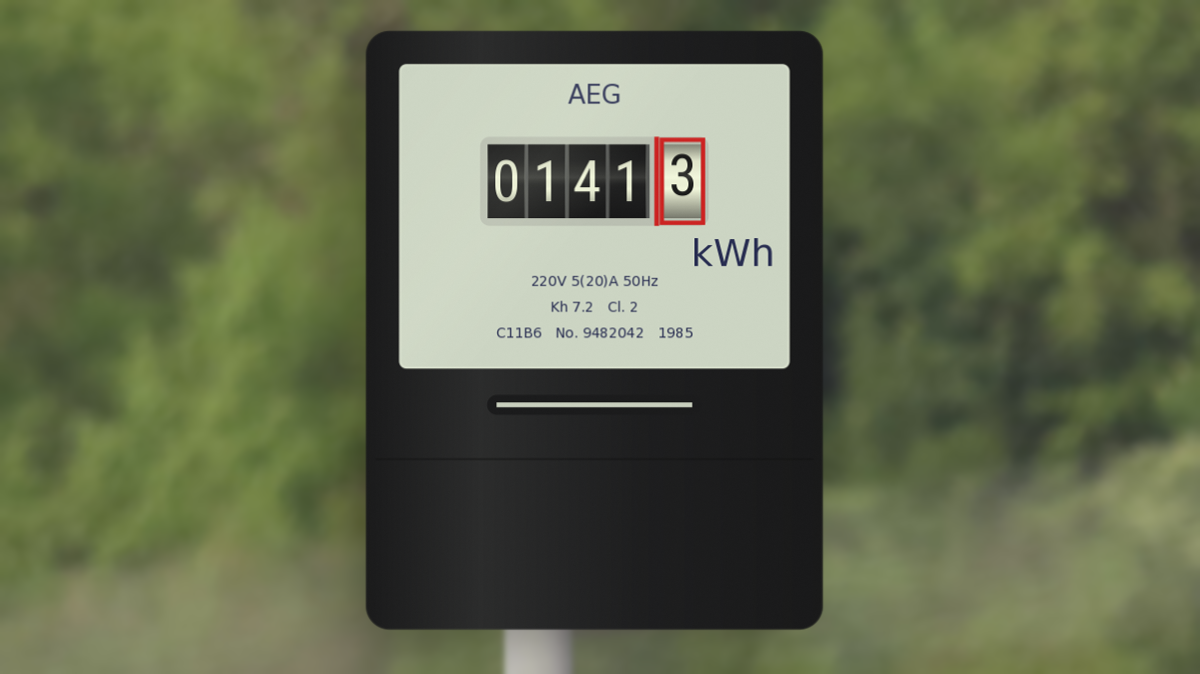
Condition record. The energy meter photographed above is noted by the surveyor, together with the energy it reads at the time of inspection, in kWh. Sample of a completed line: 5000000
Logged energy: 141.3
